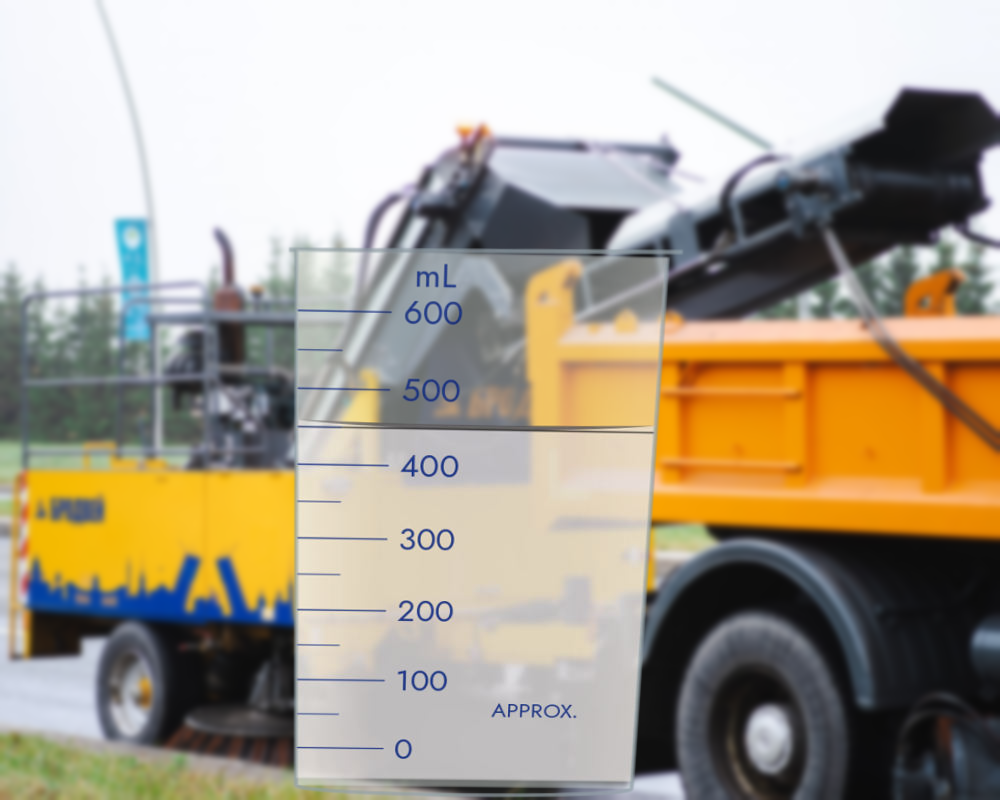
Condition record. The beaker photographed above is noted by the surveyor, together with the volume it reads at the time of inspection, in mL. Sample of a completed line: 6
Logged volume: 450
